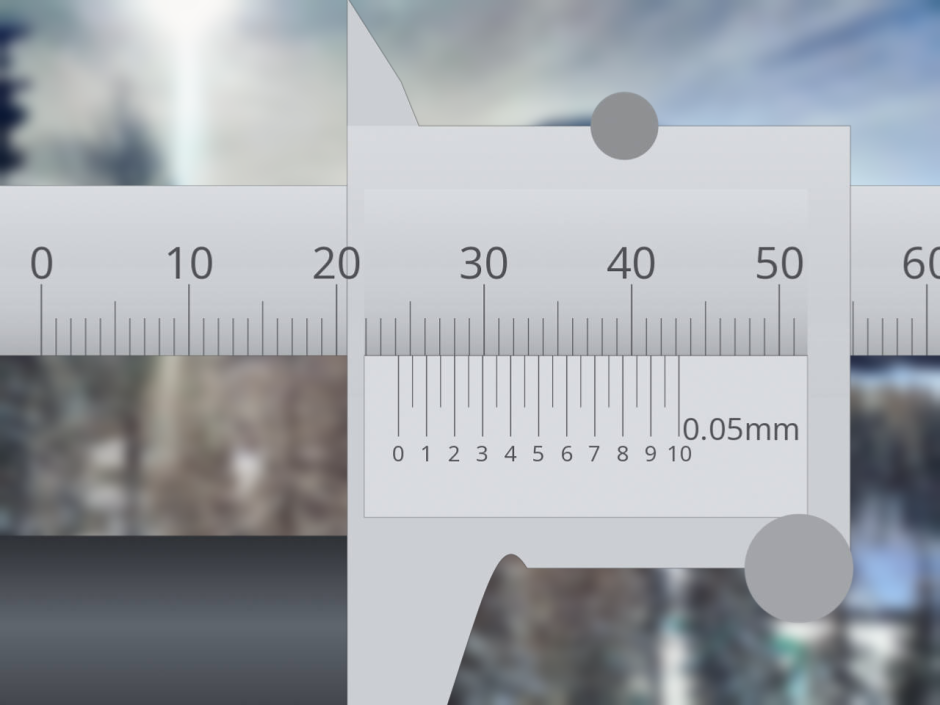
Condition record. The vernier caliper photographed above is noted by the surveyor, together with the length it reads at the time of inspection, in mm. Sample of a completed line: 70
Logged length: 24.2
